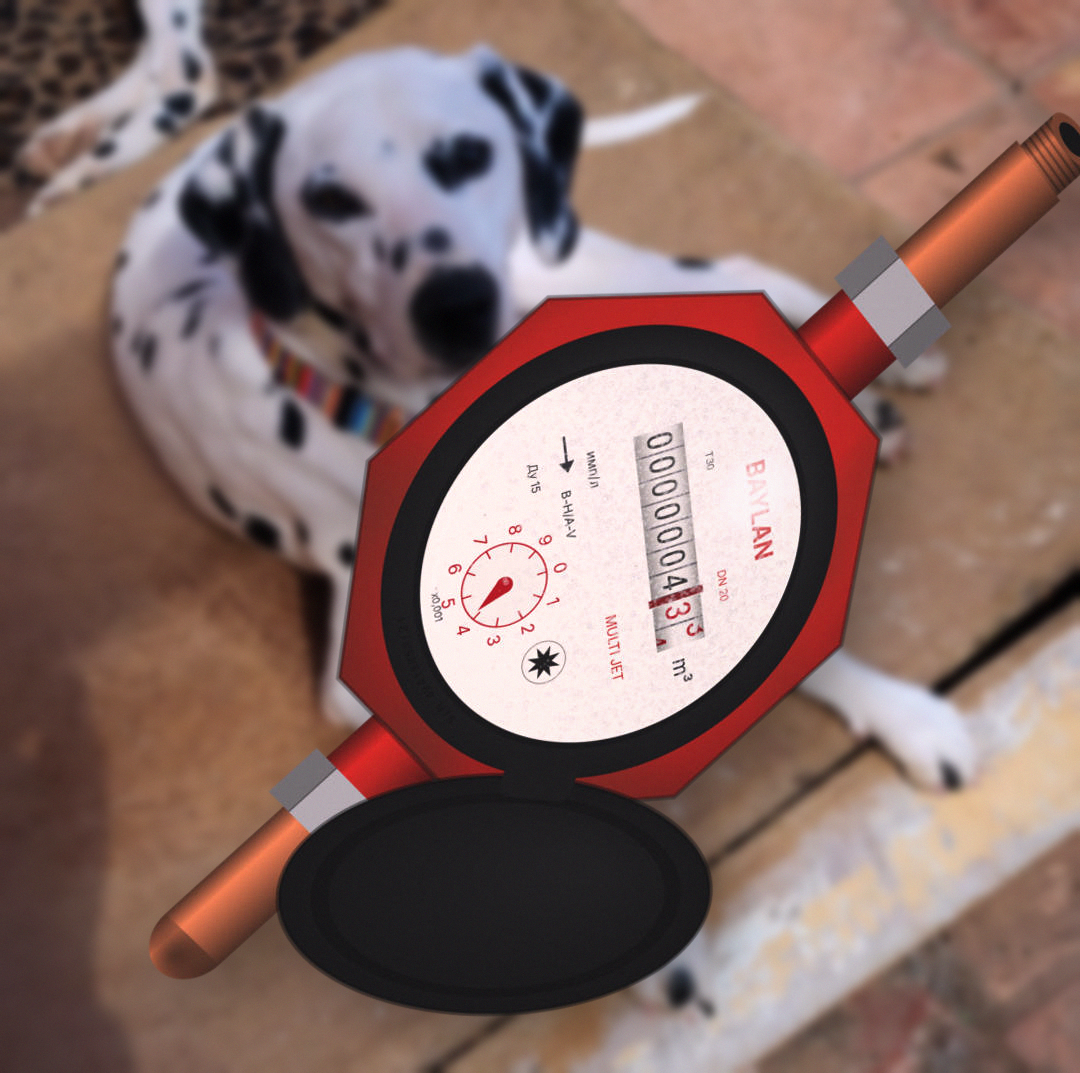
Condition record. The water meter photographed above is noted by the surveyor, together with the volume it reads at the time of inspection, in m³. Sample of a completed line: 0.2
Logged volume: 4.334
